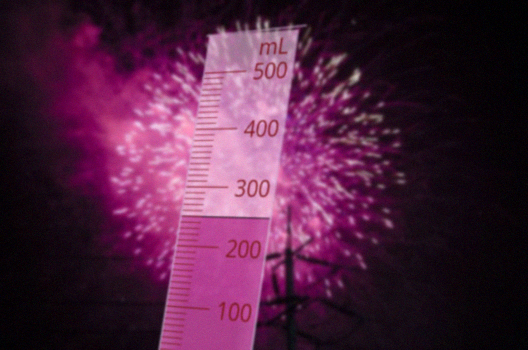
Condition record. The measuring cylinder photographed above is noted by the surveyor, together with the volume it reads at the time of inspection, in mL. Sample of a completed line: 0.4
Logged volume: 250
